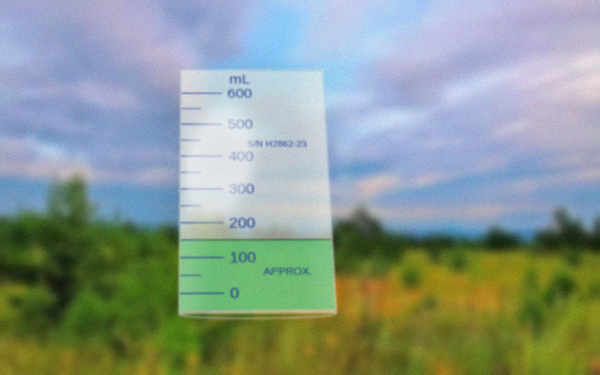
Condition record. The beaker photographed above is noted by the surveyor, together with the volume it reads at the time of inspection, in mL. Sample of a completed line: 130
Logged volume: 150
